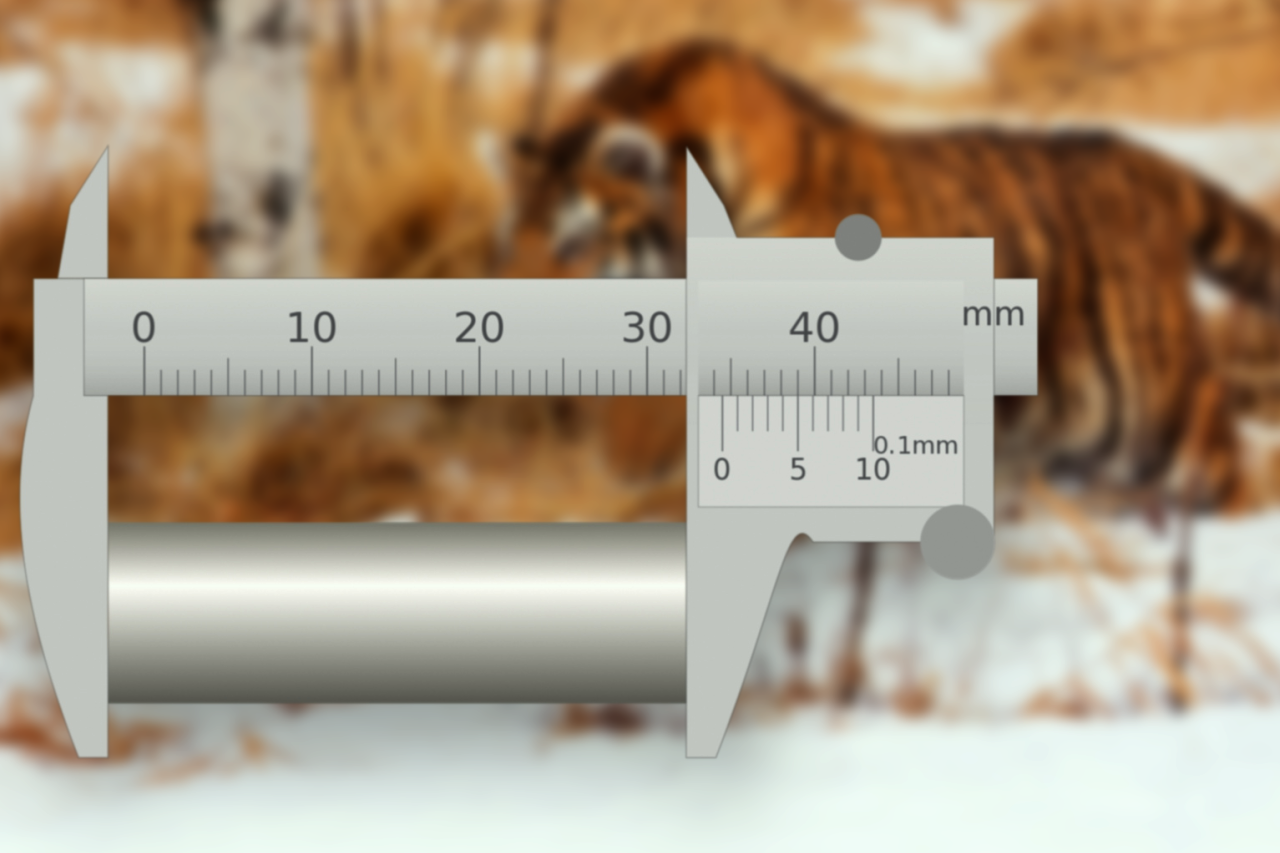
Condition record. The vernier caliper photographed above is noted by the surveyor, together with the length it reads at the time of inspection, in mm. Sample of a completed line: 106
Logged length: 34.5
